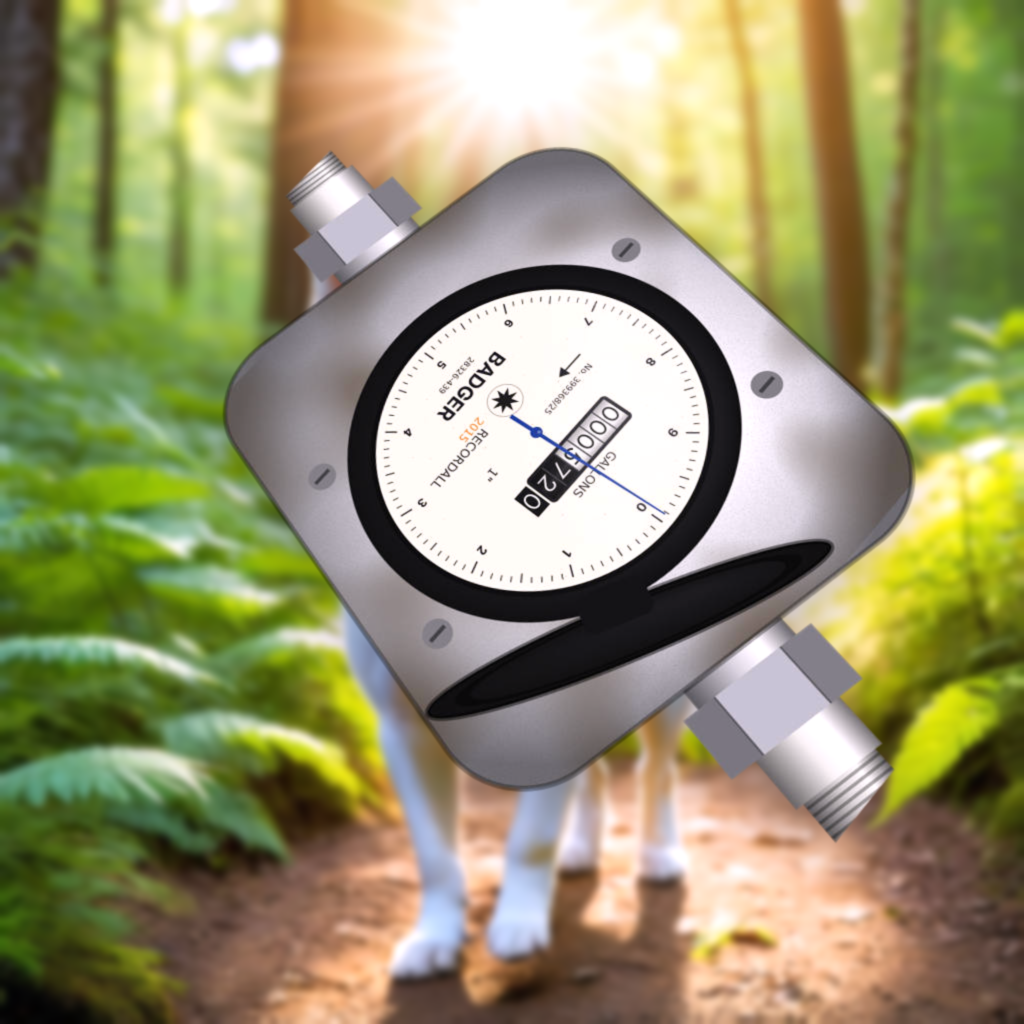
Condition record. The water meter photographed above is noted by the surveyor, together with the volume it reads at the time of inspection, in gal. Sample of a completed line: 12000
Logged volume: 5719.9
